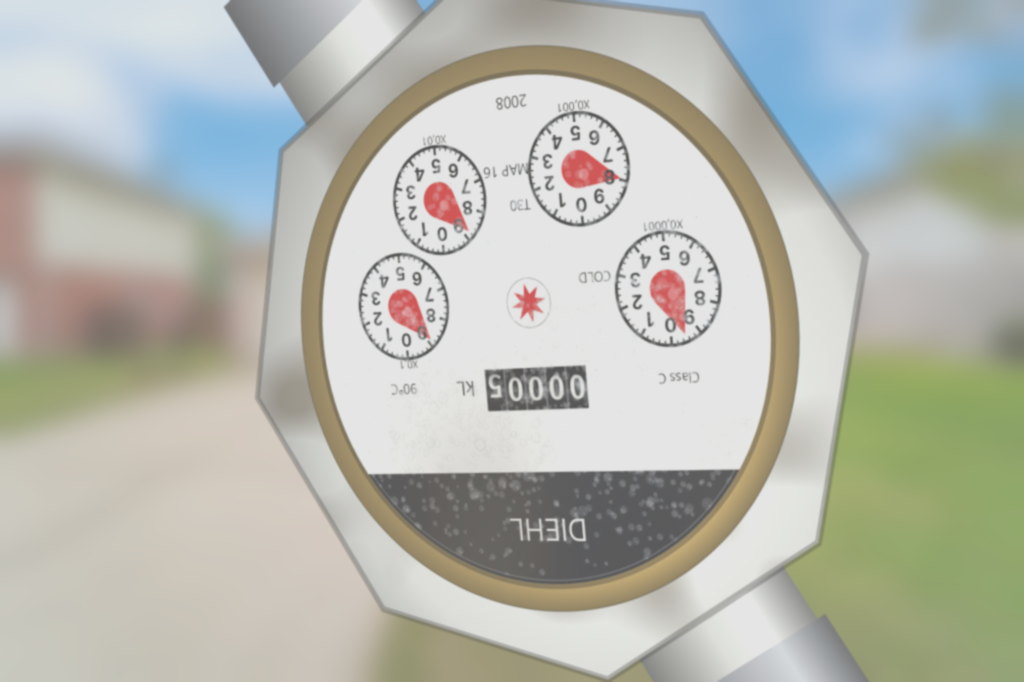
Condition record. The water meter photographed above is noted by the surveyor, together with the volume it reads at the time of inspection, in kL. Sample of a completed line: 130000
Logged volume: 4.8879
